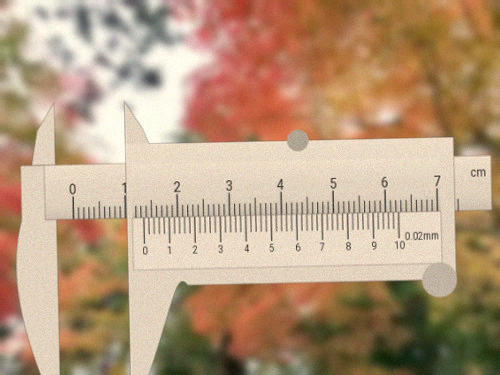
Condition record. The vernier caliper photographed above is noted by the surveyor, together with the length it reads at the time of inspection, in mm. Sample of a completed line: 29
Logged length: 13.5
